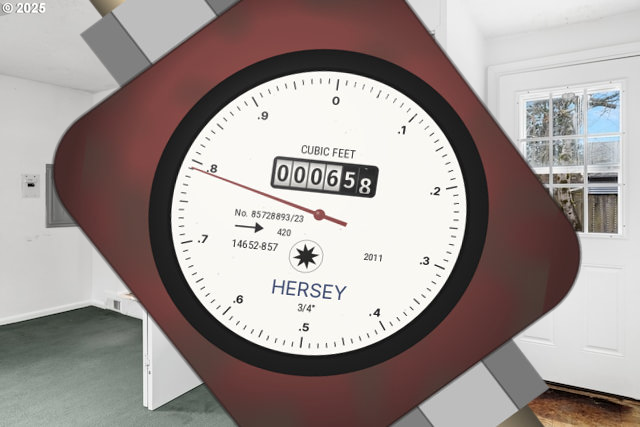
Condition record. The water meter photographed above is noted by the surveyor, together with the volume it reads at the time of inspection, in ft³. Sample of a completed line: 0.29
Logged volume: 657.79
